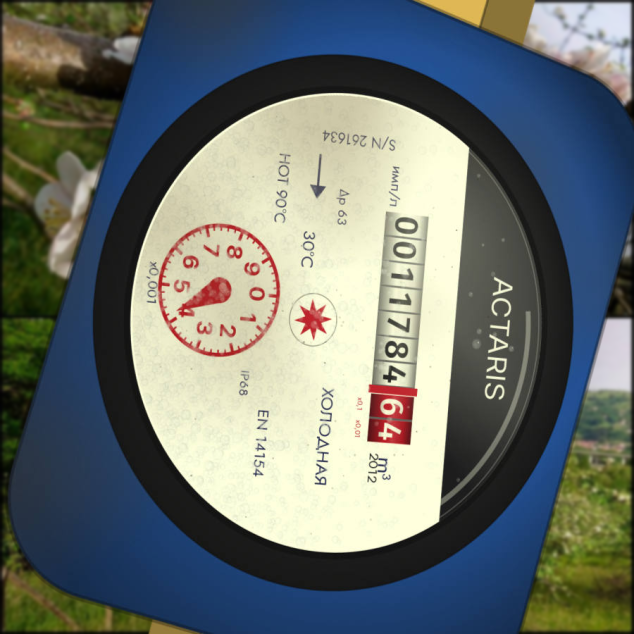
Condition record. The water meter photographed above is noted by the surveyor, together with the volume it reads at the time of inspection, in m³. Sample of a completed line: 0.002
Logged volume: 11784.644
